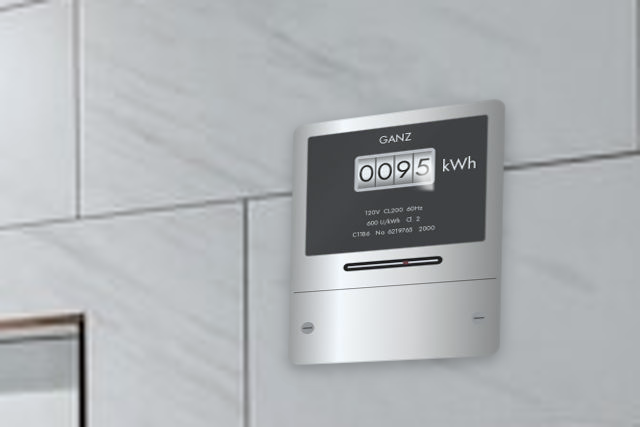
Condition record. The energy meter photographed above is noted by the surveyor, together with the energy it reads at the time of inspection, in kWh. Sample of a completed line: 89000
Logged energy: 95
